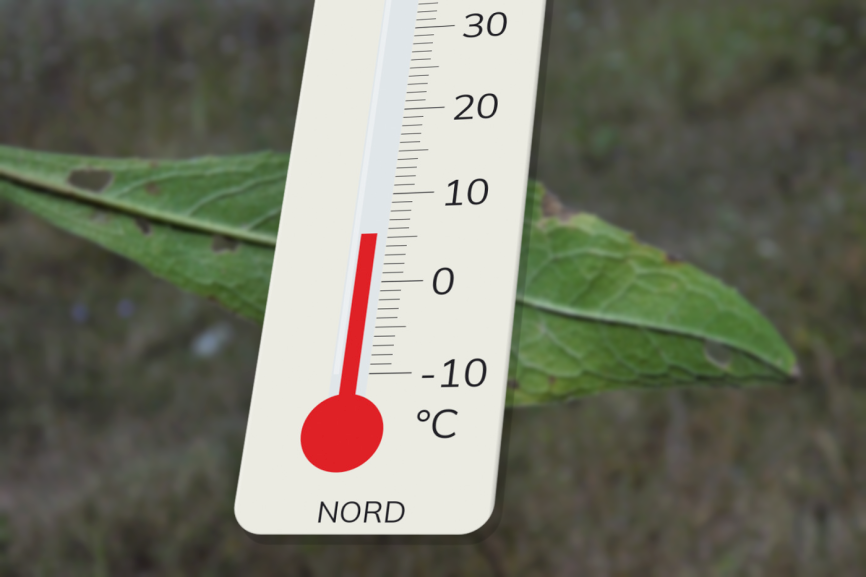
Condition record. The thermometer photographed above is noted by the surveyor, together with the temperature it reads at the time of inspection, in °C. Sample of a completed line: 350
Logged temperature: 5.5
